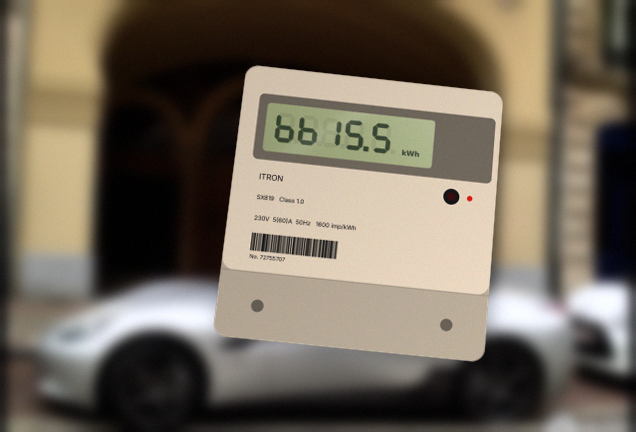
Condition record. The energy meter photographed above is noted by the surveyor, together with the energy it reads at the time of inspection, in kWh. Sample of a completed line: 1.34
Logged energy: 6615.5
